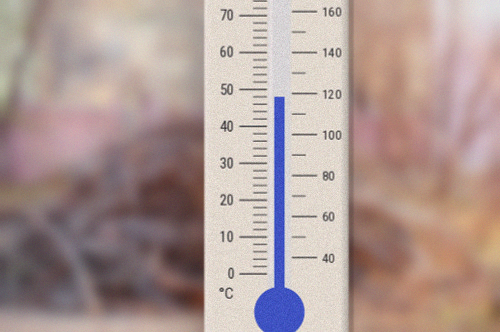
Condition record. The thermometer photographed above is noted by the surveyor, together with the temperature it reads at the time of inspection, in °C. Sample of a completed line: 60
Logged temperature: 48
